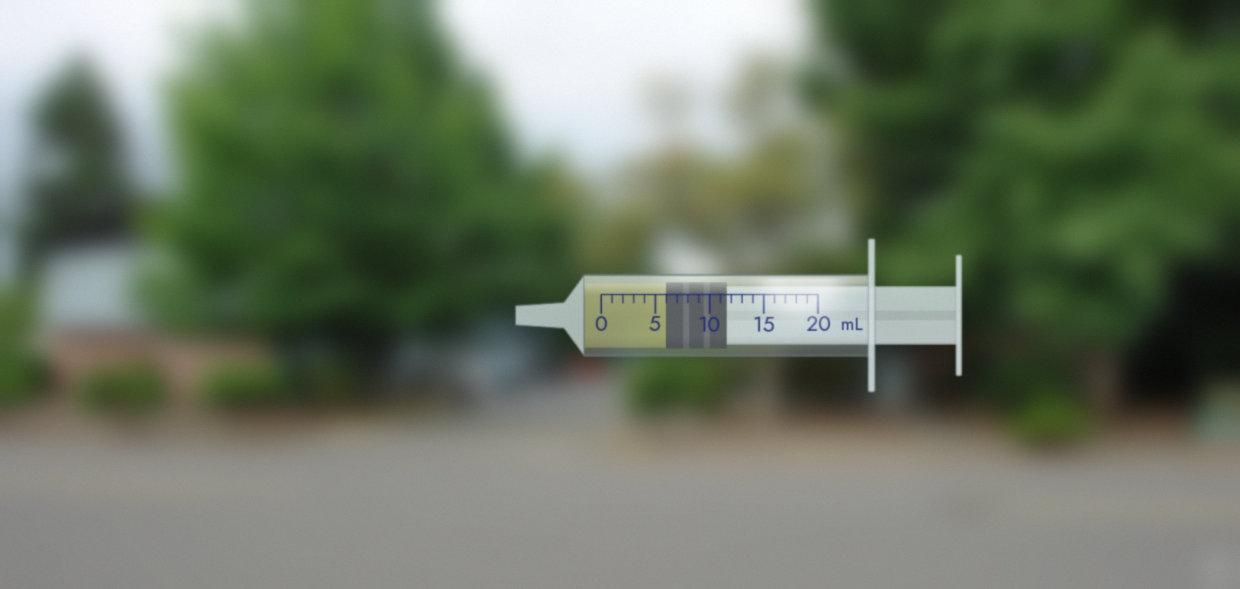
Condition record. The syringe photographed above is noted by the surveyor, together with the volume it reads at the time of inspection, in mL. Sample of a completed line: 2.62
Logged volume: 6
